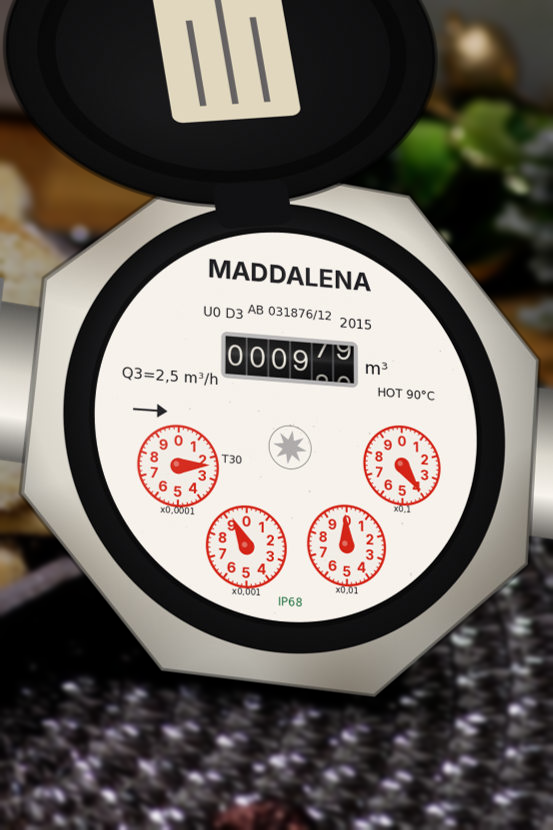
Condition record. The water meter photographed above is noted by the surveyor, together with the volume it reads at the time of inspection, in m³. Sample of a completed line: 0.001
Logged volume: 979.3992
